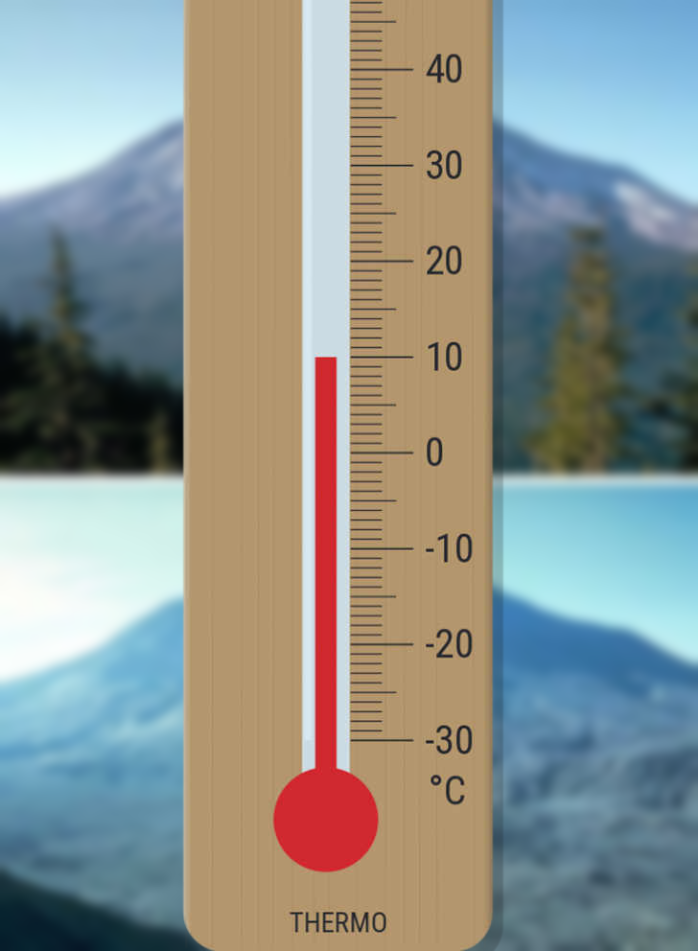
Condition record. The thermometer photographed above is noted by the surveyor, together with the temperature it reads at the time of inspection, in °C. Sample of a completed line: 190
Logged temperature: 10
